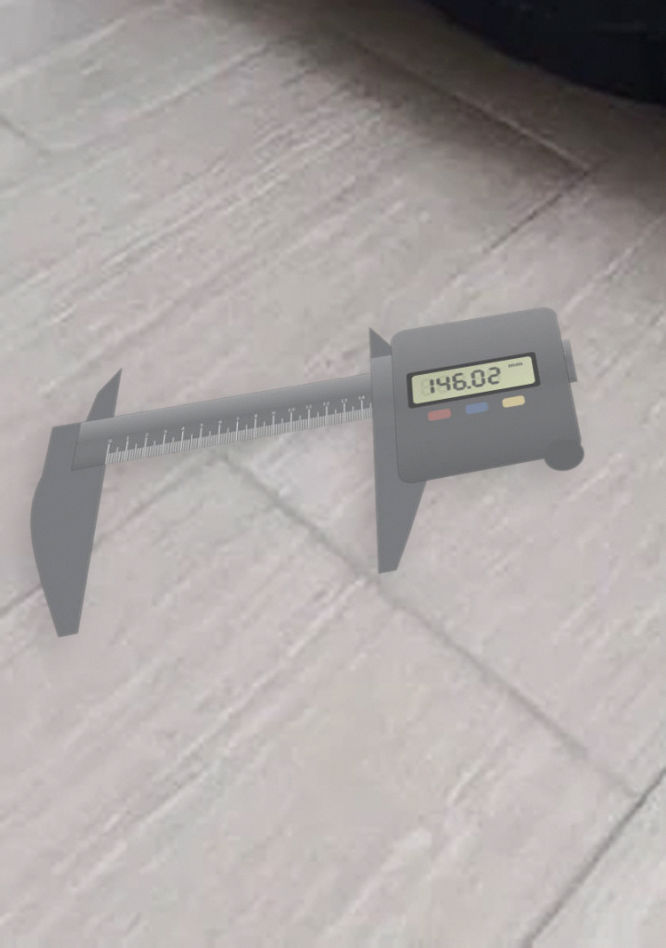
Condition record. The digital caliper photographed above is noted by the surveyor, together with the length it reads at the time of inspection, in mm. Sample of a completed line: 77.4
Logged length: 146.02
